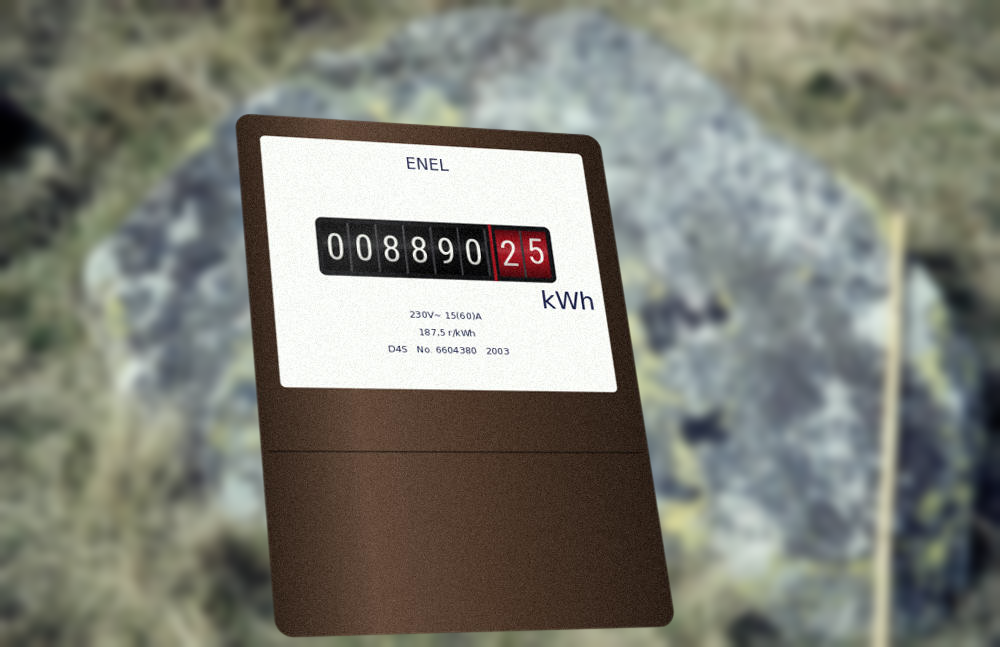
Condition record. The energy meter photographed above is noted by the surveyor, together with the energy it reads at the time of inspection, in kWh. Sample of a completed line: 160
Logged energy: 8890.25
